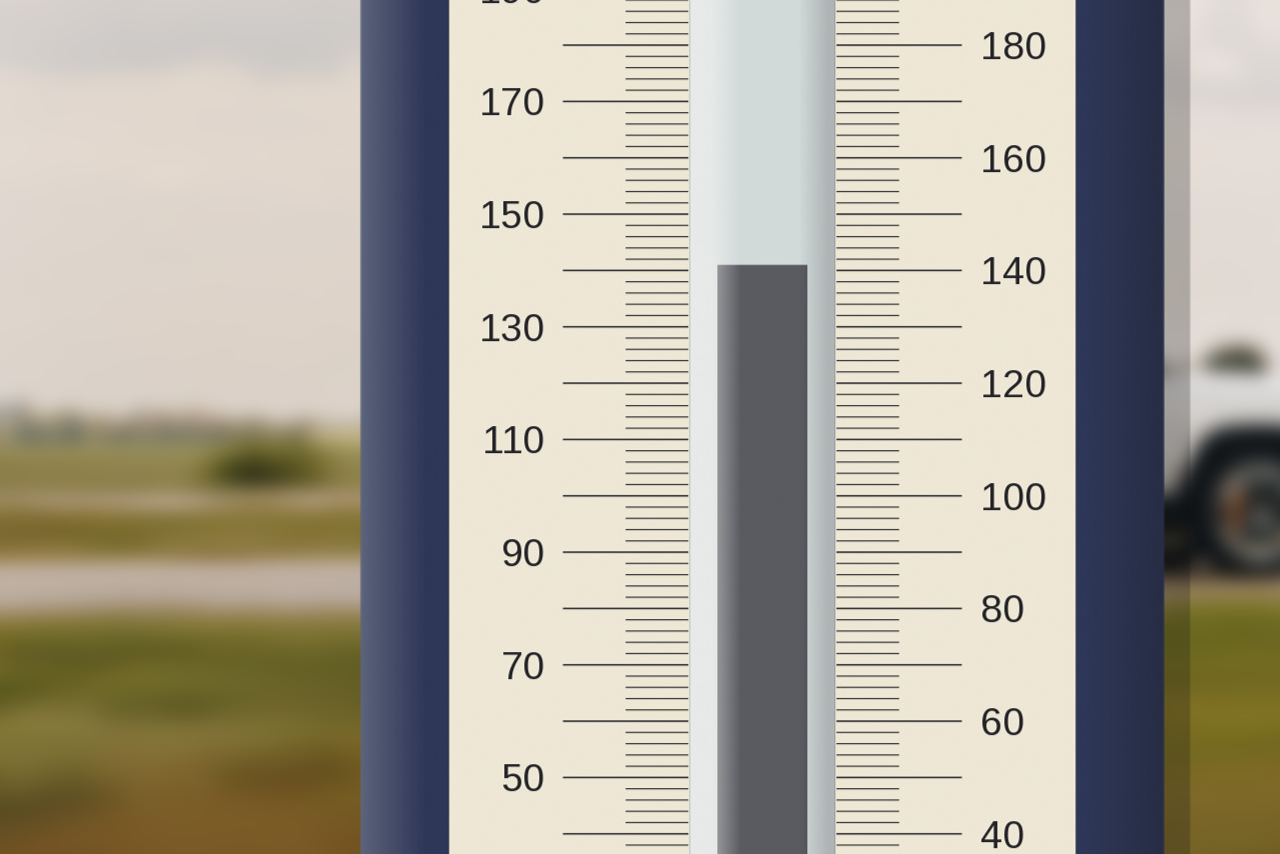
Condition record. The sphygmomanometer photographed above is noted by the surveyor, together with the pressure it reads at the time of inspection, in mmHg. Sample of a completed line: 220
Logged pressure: 141
